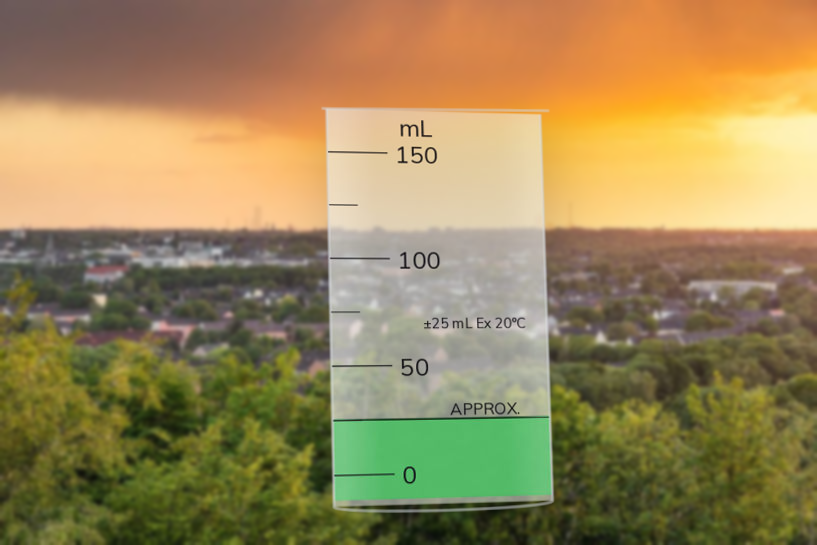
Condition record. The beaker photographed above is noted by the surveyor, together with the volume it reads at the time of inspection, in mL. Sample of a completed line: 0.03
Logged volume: 25
